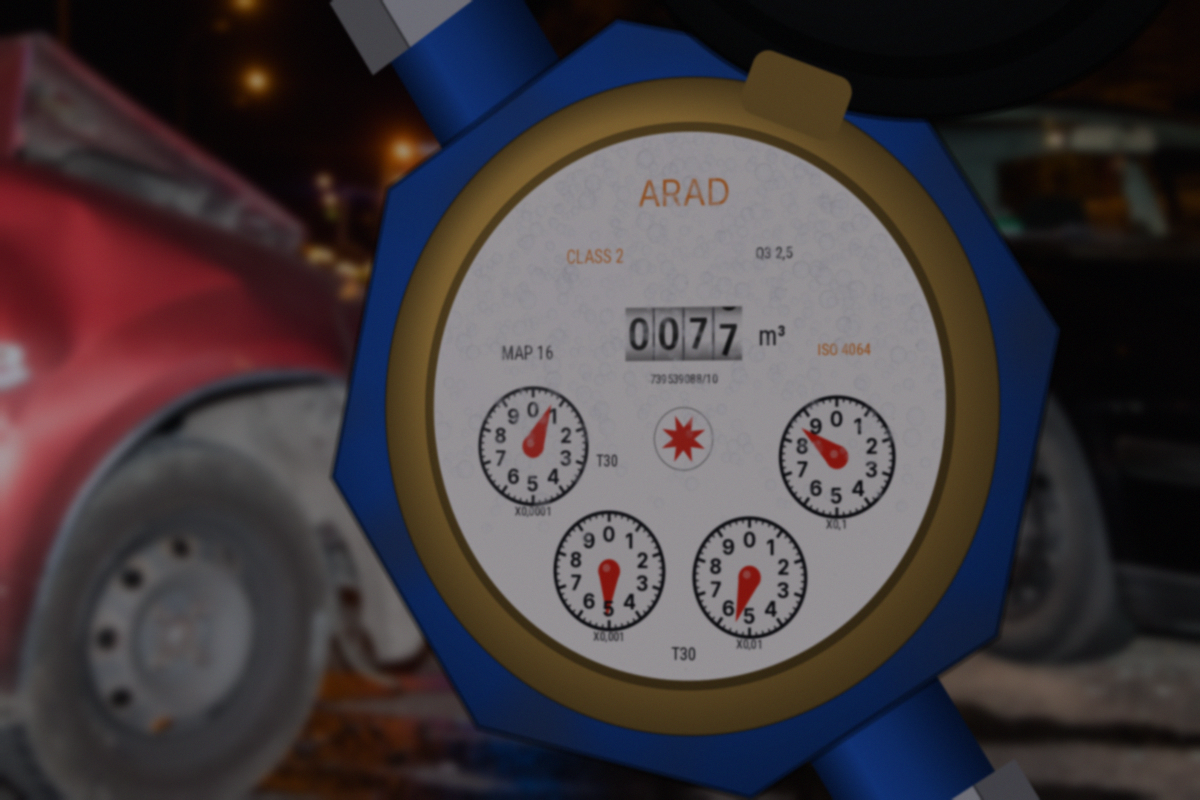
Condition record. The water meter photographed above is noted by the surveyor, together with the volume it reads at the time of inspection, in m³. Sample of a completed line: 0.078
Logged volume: 76.8550
